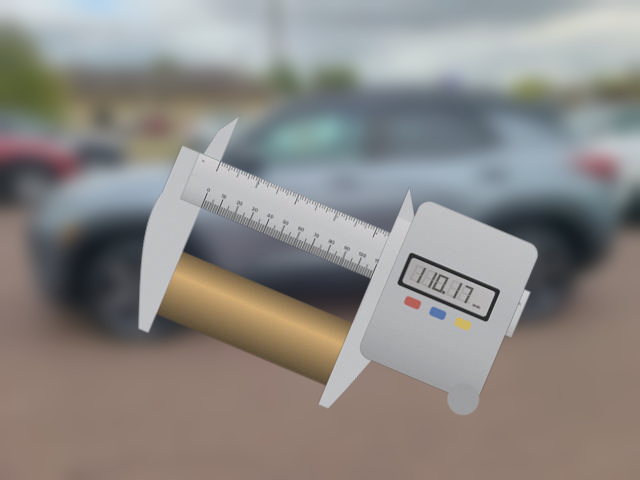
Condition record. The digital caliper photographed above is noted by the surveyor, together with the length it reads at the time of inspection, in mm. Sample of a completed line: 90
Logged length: 110.17
